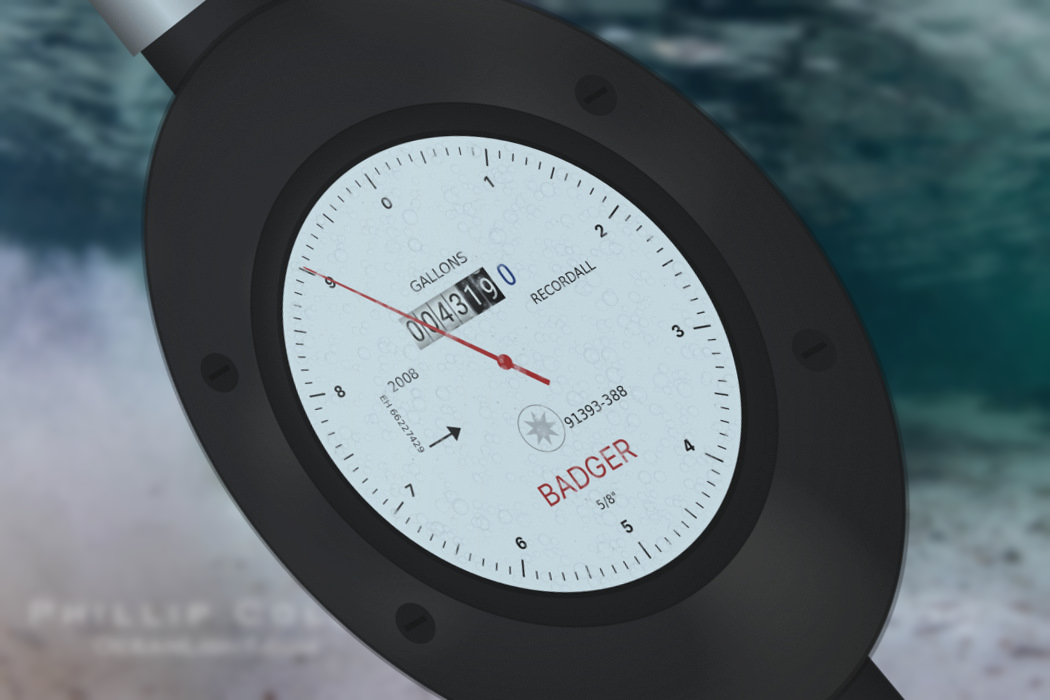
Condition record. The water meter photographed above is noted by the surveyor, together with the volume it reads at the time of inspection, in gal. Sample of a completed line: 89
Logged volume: 43189.0
